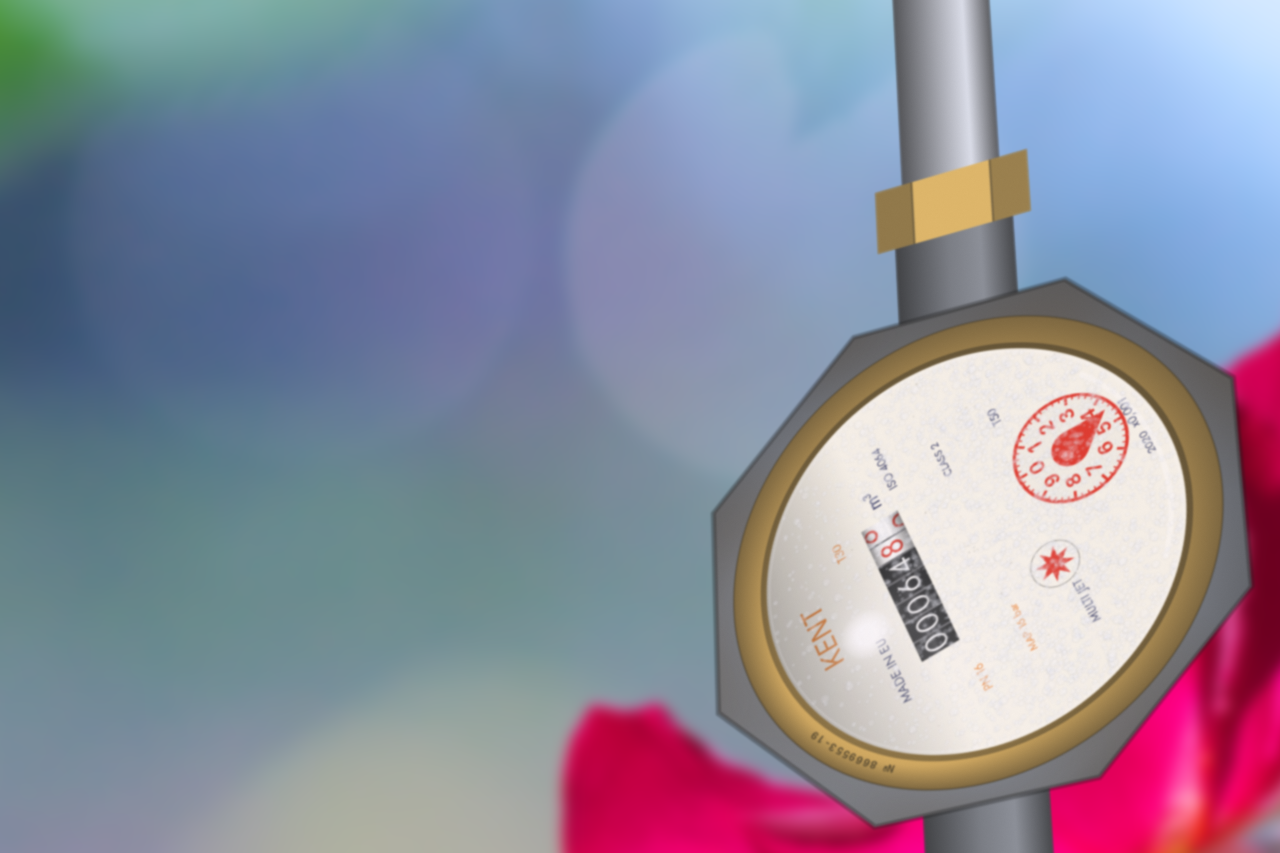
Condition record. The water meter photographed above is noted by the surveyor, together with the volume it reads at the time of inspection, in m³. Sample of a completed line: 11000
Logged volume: 64.884
